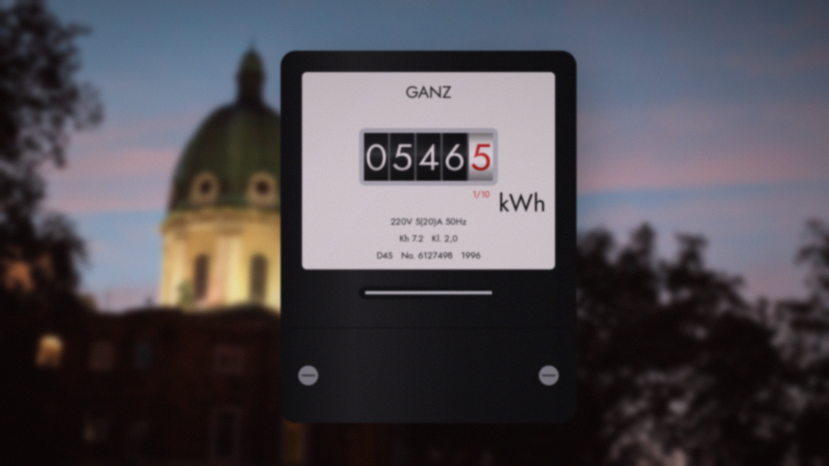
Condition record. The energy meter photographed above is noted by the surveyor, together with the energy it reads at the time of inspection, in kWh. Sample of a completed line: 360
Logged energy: 546.5
